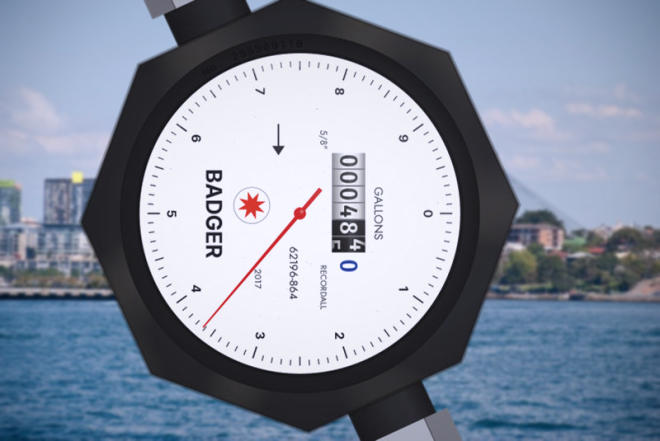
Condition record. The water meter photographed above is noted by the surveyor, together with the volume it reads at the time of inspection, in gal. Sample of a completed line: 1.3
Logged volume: 4843.6
